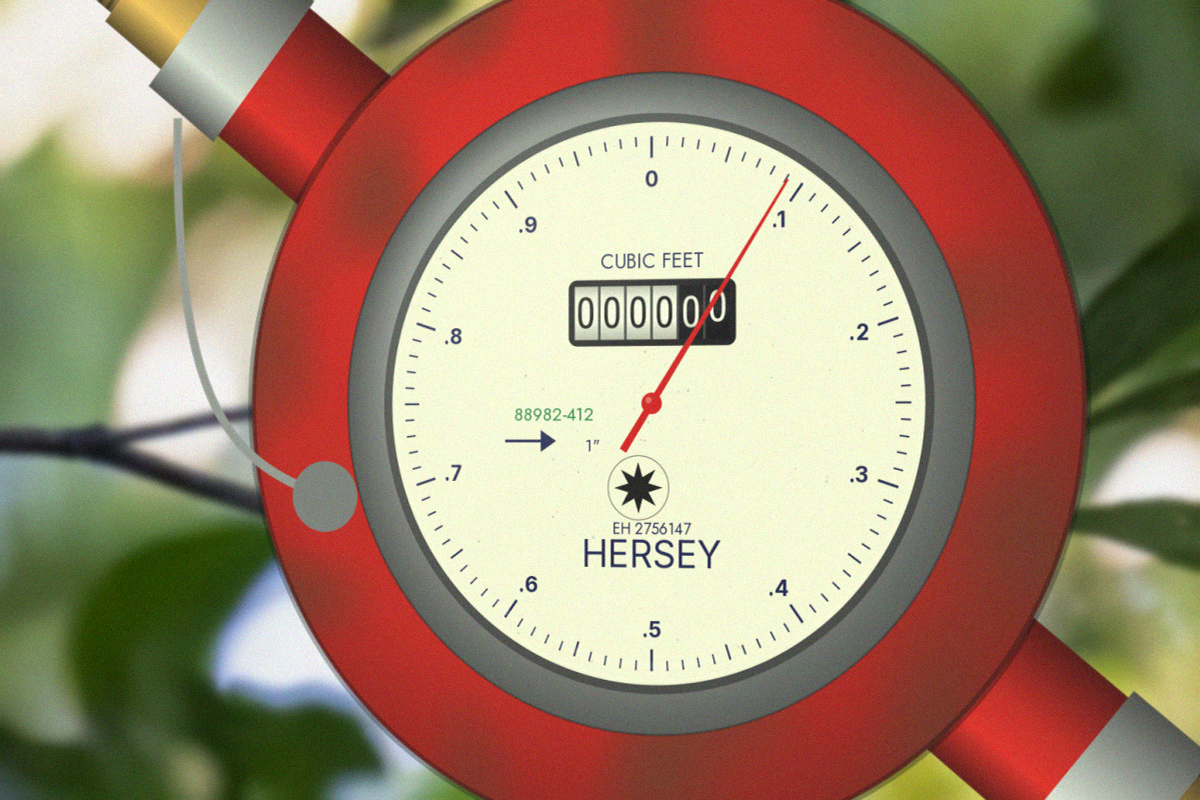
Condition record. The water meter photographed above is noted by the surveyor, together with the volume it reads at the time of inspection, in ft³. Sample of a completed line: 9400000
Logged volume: 0.09
